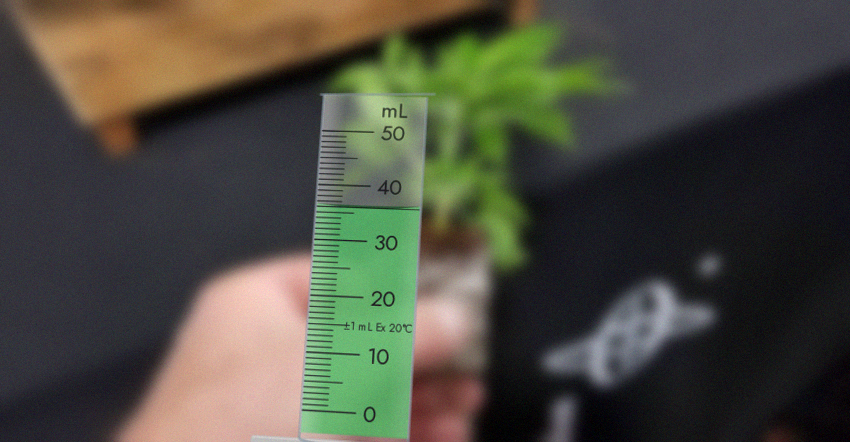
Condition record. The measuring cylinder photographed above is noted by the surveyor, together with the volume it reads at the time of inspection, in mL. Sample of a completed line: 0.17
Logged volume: 36
